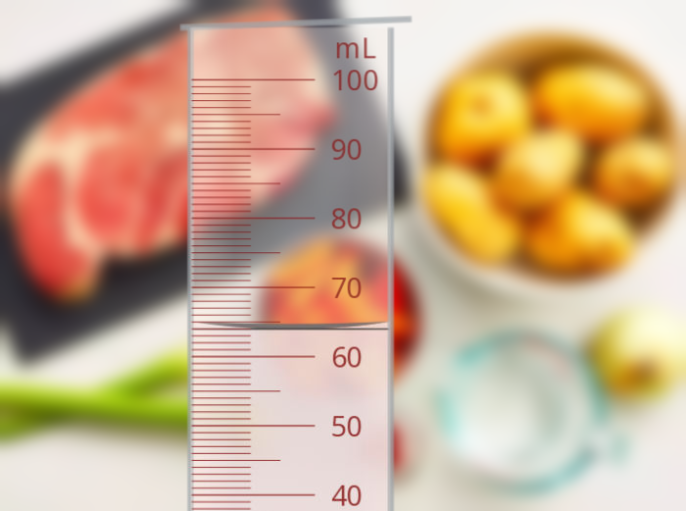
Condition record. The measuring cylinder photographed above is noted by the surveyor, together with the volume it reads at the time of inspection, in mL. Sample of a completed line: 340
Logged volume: 64
